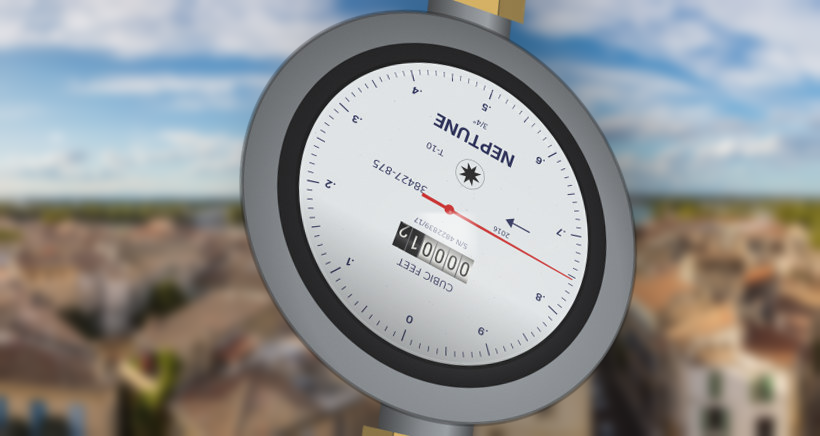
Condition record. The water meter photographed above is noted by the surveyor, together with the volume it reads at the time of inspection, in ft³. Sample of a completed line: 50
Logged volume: 11.75
